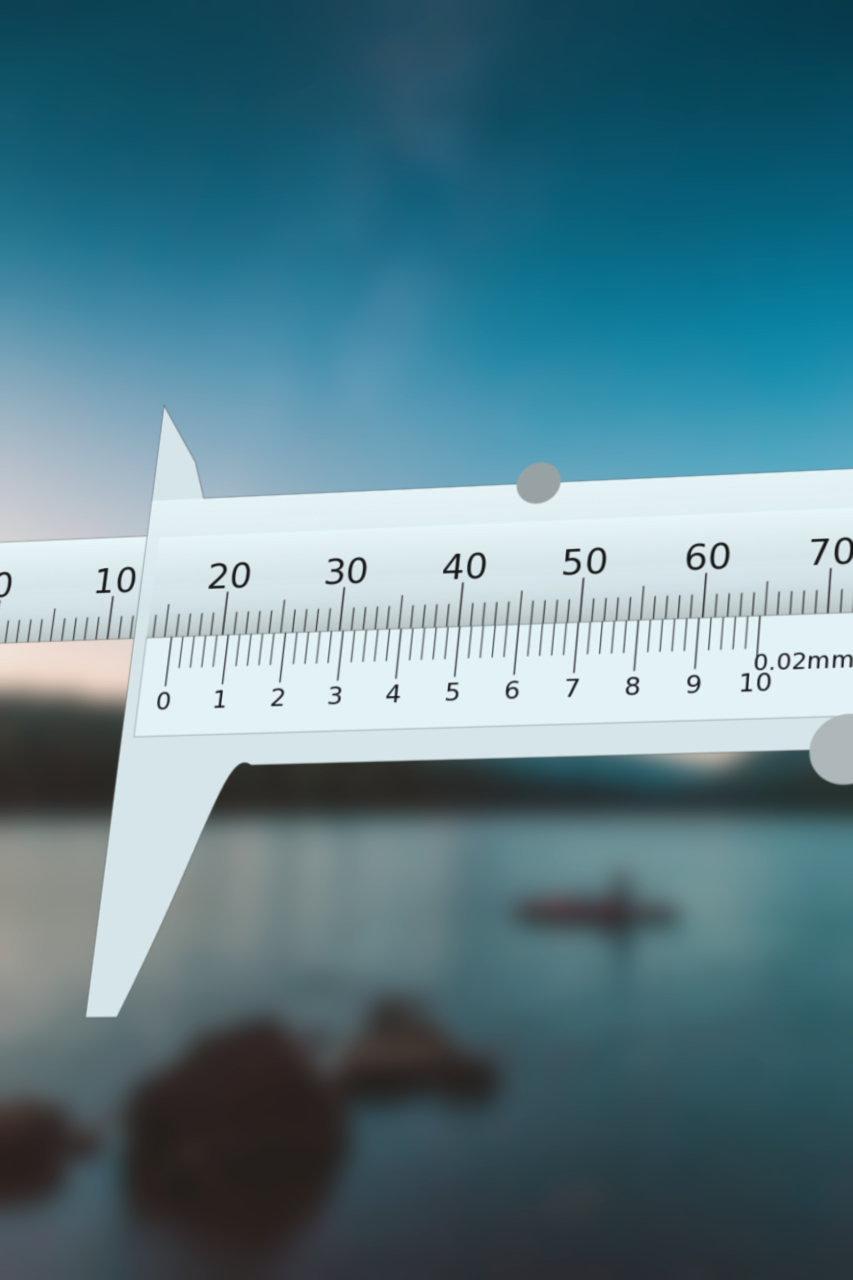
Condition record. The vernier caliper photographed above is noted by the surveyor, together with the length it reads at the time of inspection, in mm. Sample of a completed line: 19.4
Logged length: 15.6
